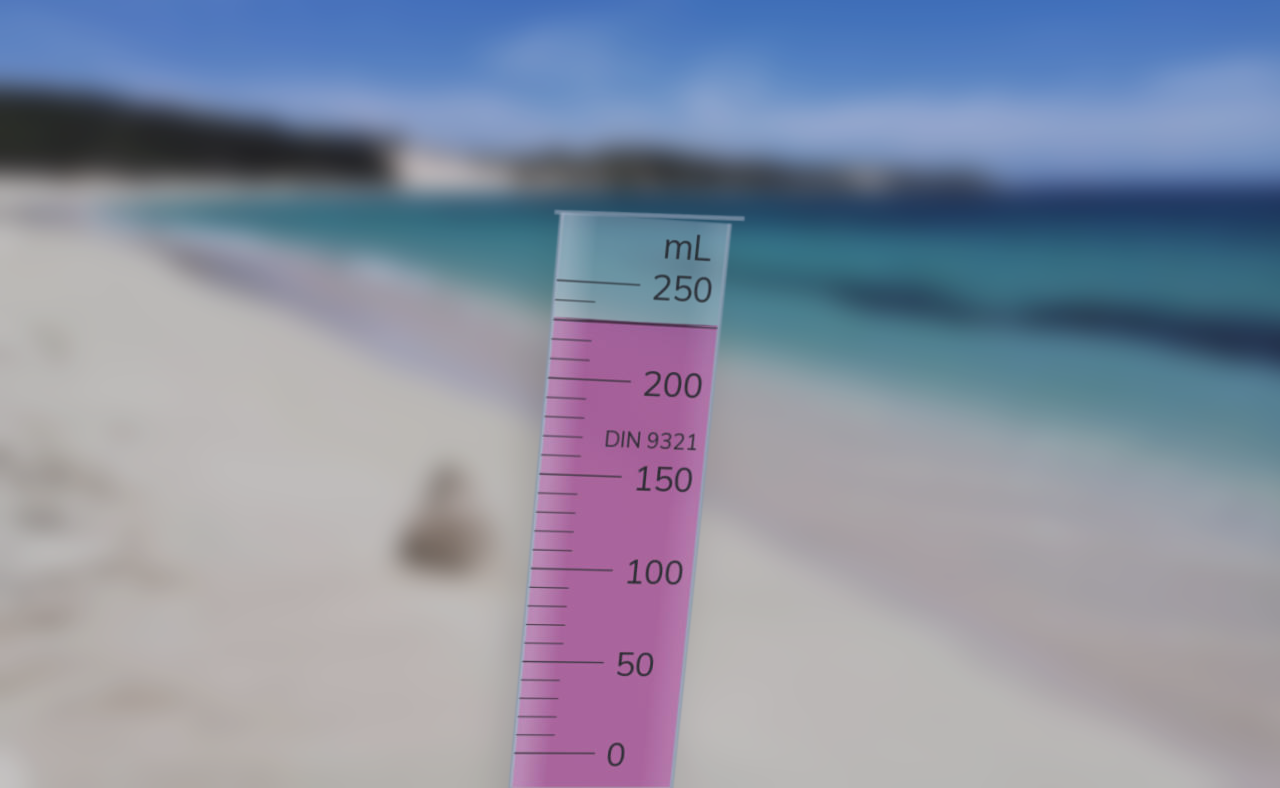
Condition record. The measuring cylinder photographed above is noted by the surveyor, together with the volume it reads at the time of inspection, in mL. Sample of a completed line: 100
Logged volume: 230
